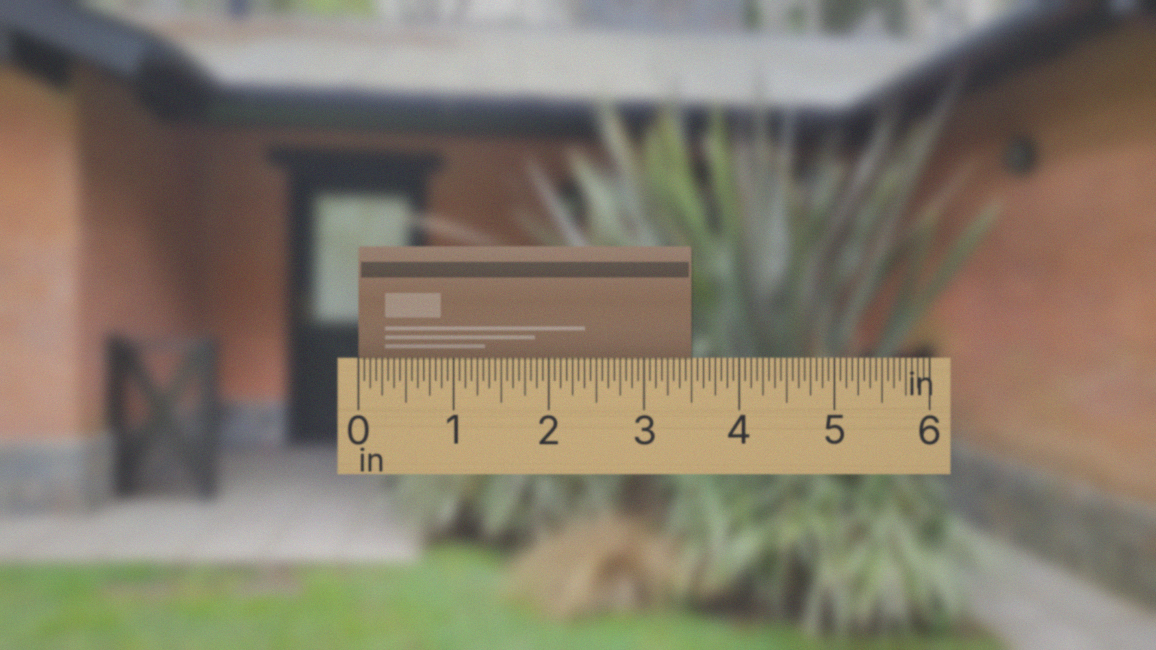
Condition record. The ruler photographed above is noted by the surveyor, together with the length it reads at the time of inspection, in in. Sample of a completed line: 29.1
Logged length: 3.5
